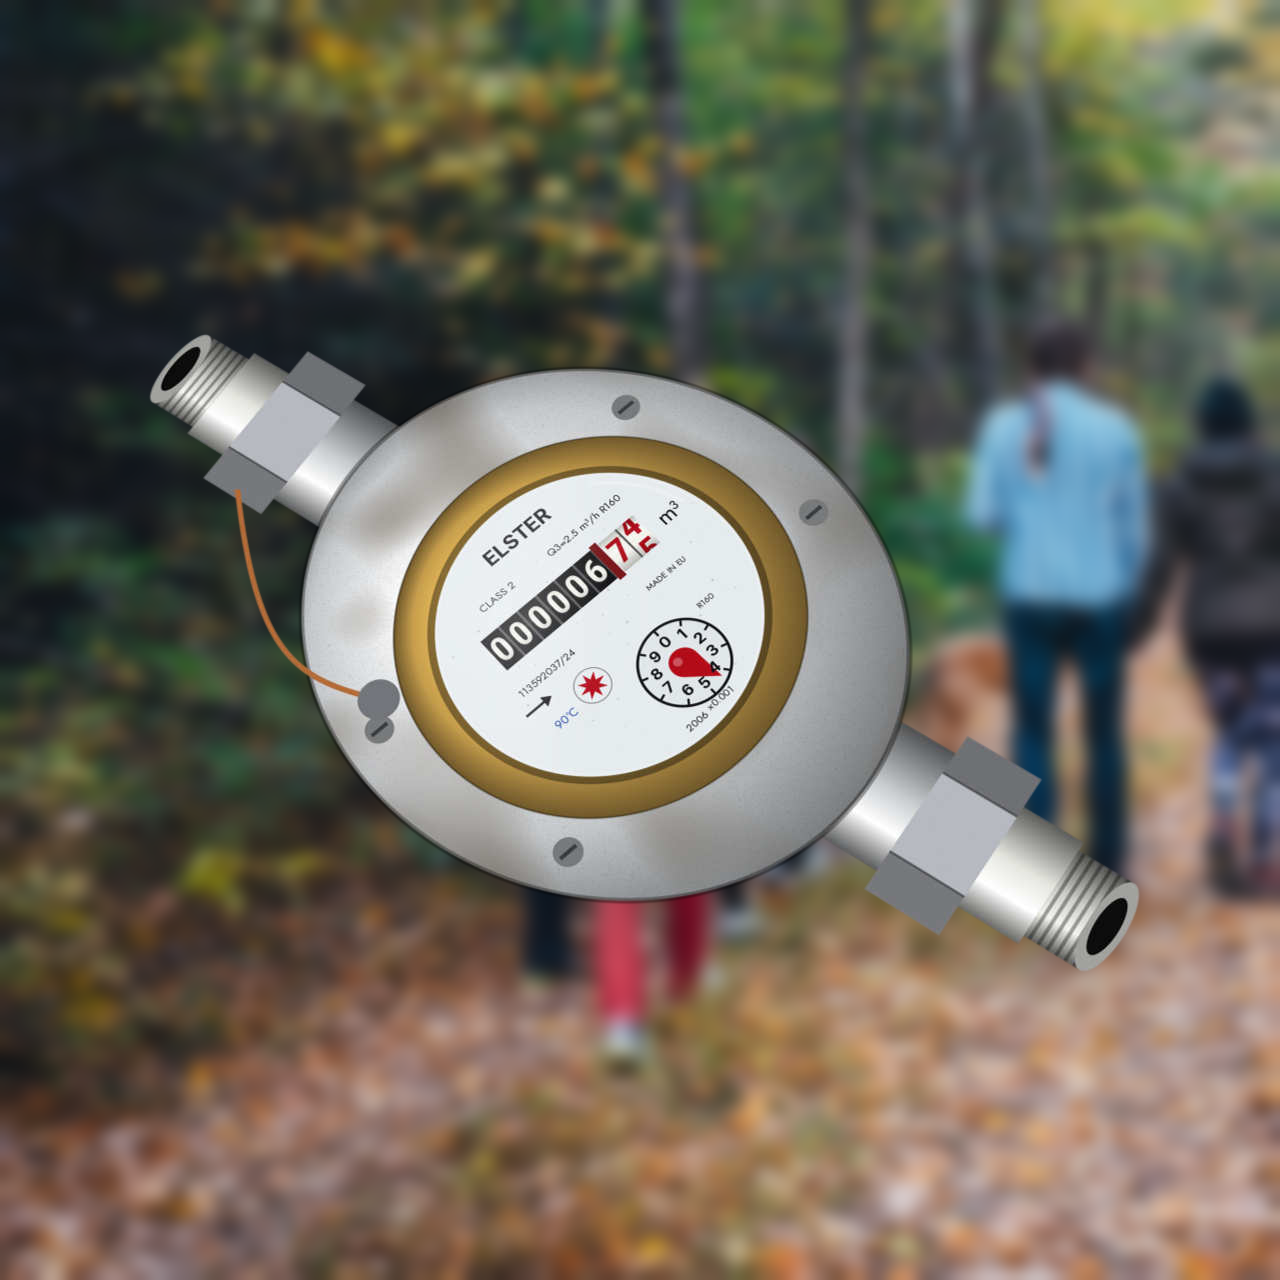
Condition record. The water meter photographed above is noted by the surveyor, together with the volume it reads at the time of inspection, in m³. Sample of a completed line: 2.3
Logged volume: 6.744
